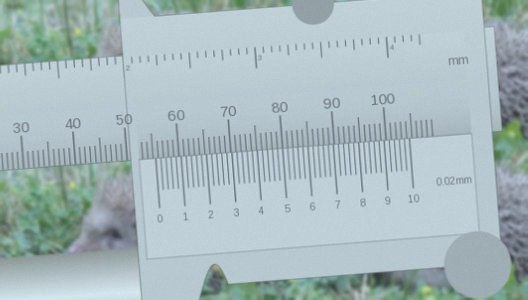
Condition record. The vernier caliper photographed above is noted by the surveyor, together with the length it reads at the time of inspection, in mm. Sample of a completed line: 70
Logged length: 55.5
